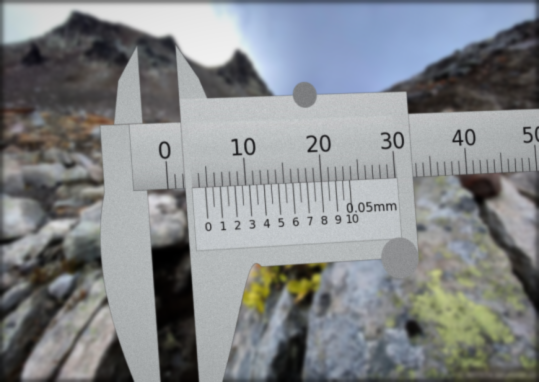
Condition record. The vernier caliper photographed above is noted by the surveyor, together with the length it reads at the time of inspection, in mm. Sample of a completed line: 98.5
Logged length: 4.8
